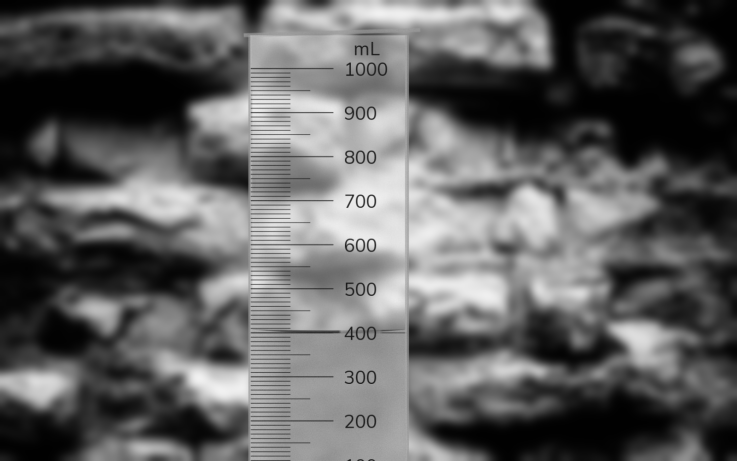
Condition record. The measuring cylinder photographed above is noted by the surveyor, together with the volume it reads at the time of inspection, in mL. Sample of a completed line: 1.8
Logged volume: 400
